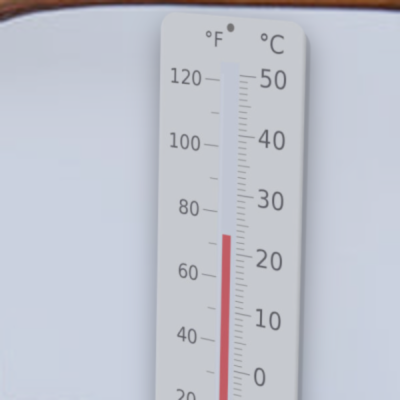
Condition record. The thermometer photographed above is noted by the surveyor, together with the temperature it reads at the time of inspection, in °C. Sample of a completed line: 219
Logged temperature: 23
